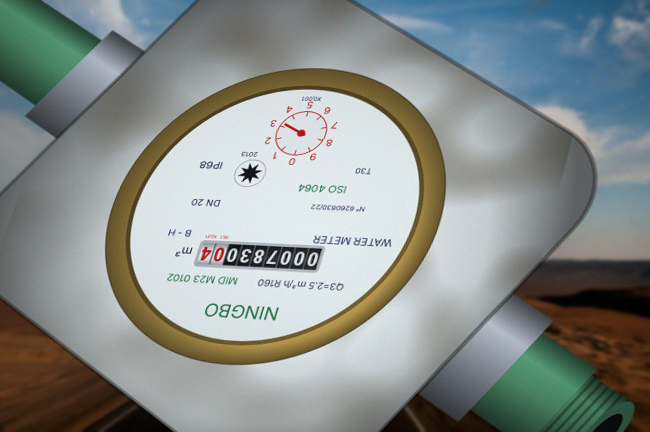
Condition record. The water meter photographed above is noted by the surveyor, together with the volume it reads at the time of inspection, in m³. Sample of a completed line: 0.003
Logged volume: 7830.043
